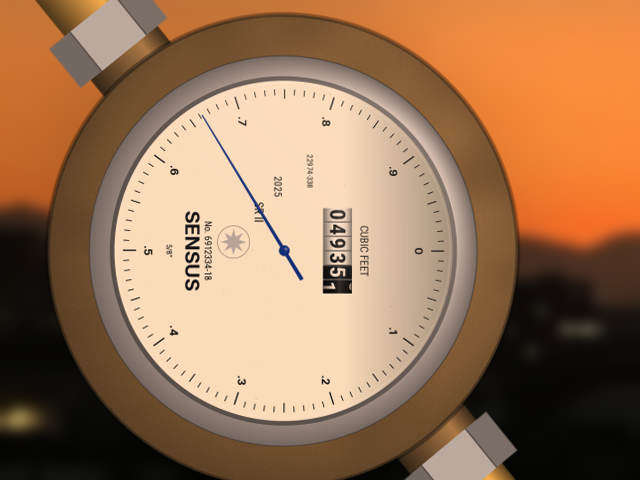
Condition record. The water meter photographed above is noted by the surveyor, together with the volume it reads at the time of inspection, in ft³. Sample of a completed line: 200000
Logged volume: 49350.66
